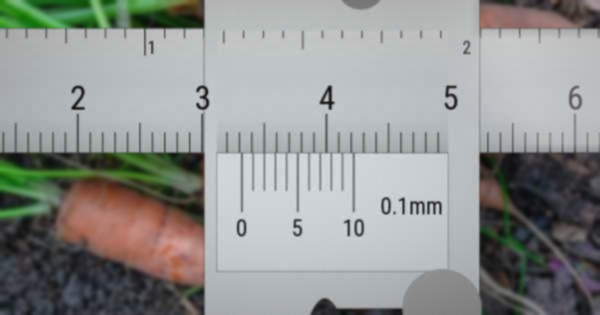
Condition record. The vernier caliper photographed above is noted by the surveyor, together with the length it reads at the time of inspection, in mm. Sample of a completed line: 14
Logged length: 33.2
